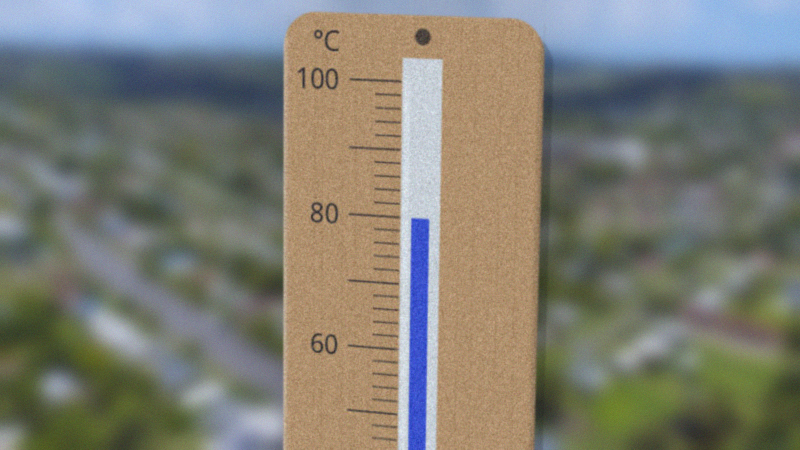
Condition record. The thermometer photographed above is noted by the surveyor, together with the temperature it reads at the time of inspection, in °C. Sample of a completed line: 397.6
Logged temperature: 80
